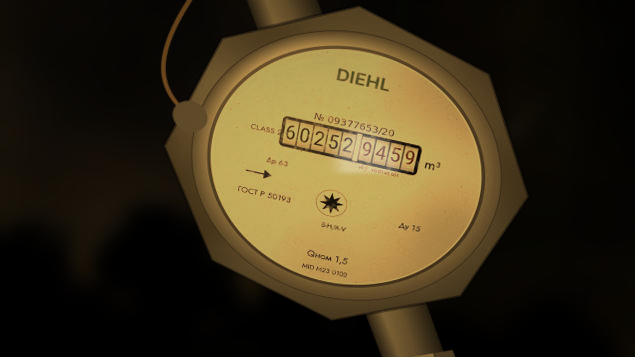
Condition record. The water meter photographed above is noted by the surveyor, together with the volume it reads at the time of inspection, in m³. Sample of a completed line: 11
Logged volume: 60252.9459
